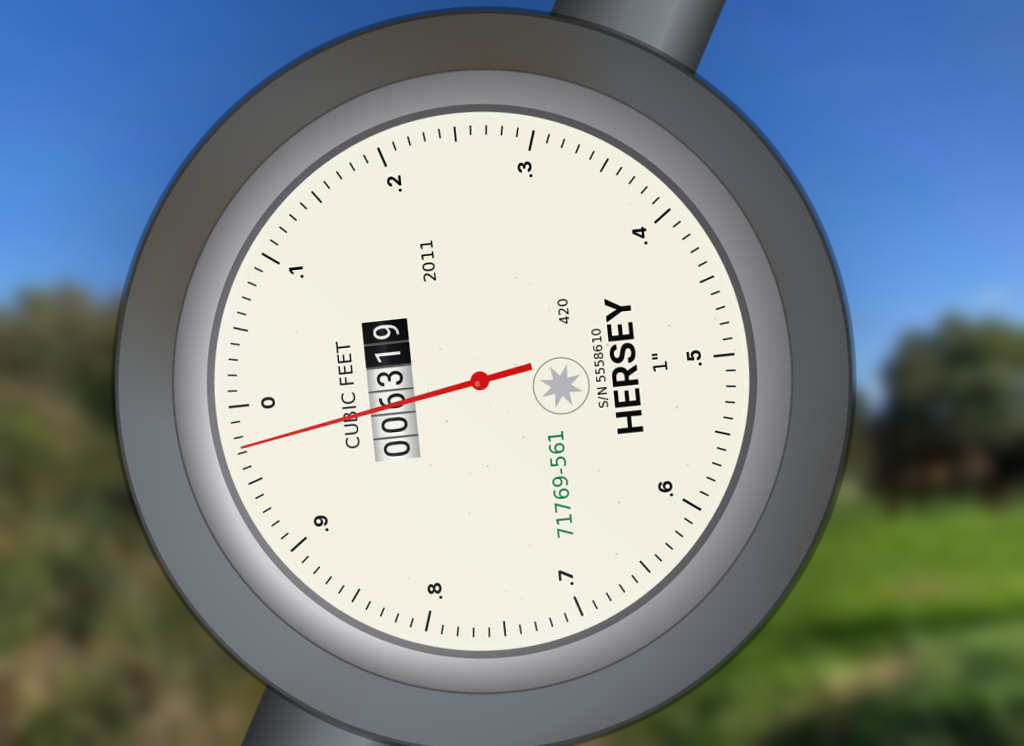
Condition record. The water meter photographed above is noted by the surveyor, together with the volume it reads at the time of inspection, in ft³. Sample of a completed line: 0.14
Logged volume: 6318.97
